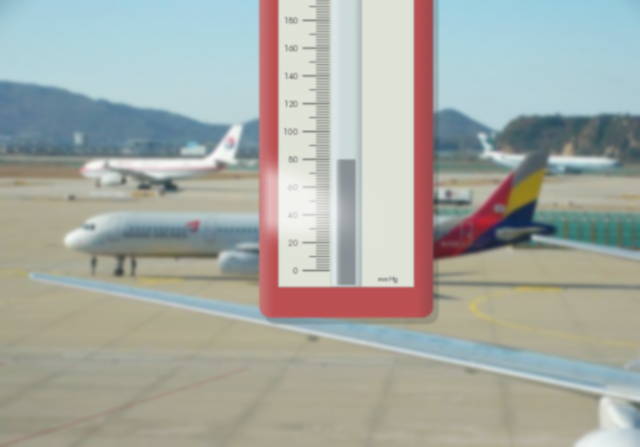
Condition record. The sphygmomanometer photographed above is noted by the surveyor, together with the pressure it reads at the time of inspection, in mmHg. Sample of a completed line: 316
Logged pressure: 80
